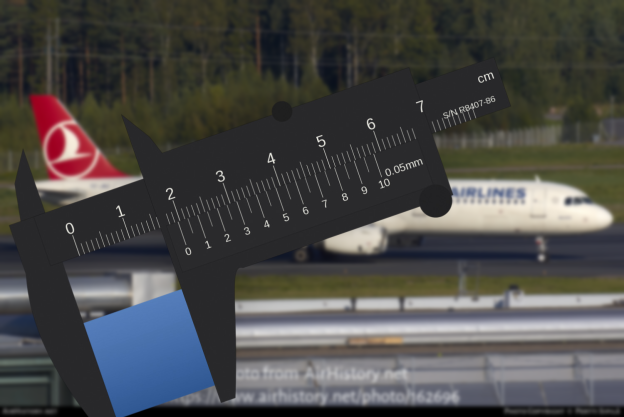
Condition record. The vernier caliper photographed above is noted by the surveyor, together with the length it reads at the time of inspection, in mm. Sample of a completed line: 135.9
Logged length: 19.6
